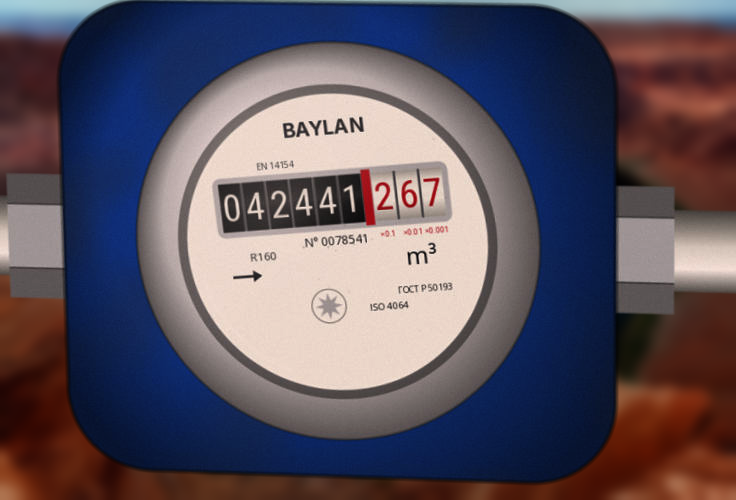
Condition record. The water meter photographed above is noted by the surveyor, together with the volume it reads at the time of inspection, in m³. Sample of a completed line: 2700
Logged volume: 42441.267
